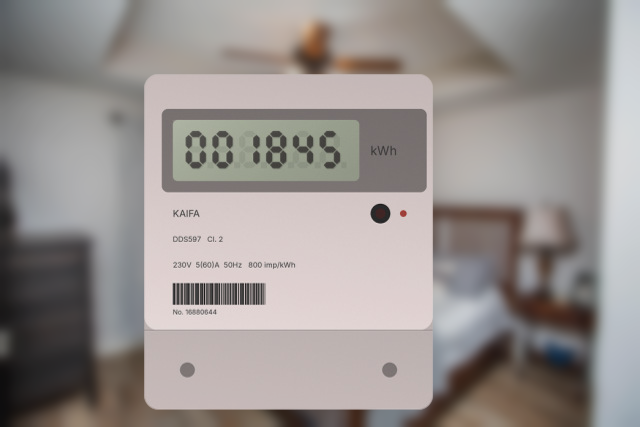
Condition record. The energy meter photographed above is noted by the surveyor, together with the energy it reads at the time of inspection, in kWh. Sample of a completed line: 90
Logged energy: 1845
